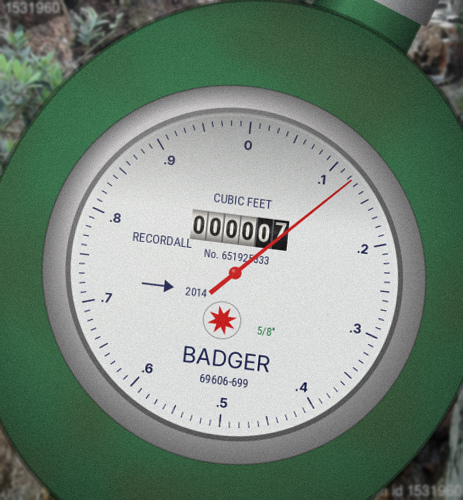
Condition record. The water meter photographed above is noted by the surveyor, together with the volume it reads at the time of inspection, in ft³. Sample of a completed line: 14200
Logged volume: 7.12
